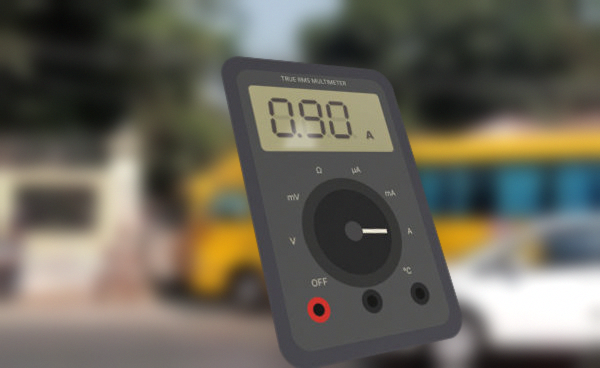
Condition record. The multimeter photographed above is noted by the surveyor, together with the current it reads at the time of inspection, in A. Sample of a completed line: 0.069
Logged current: 0.90
